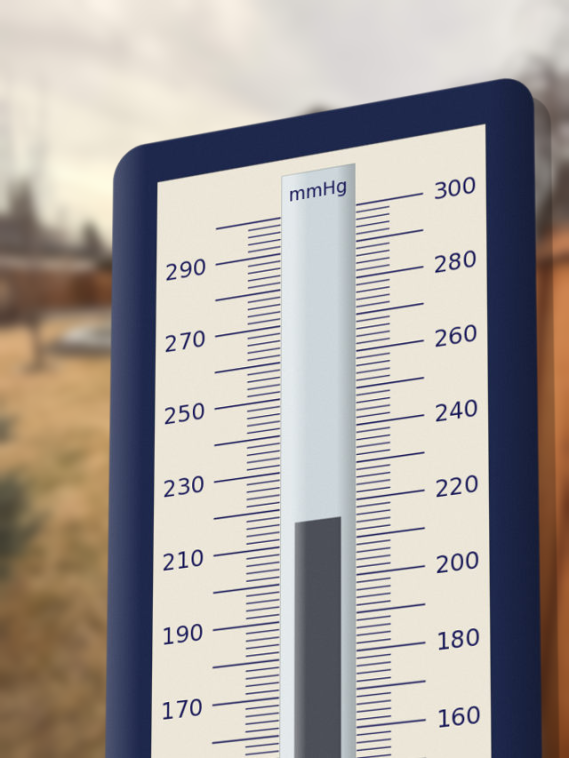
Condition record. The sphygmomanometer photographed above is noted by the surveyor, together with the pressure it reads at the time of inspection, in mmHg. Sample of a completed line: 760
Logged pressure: 216
